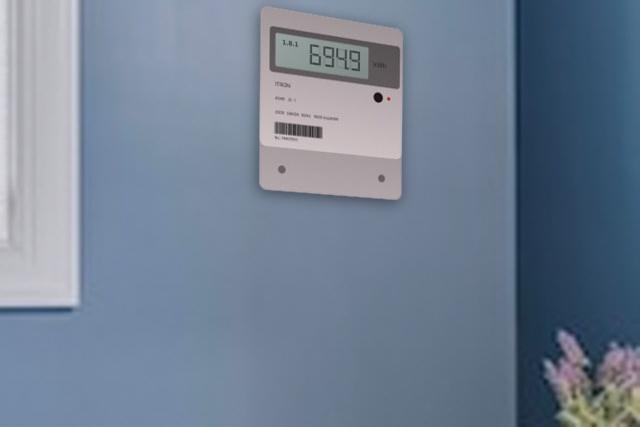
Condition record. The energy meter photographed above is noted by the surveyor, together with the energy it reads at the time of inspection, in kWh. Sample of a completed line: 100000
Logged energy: 694.9
